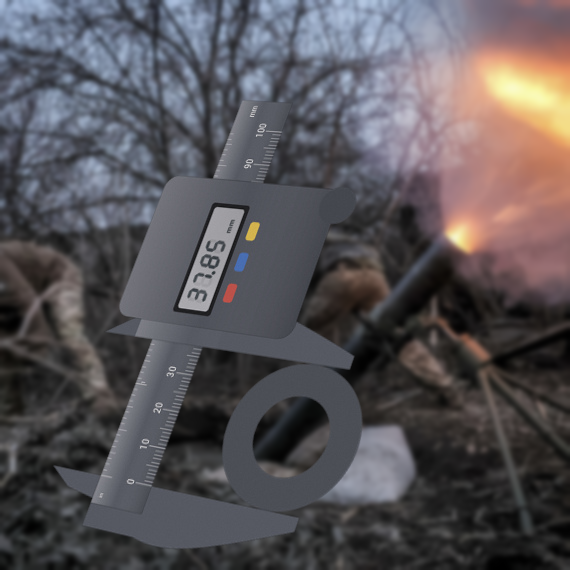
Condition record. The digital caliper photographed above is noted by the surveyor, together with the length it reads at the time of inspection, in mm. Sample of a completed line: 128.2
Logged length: 37.85
